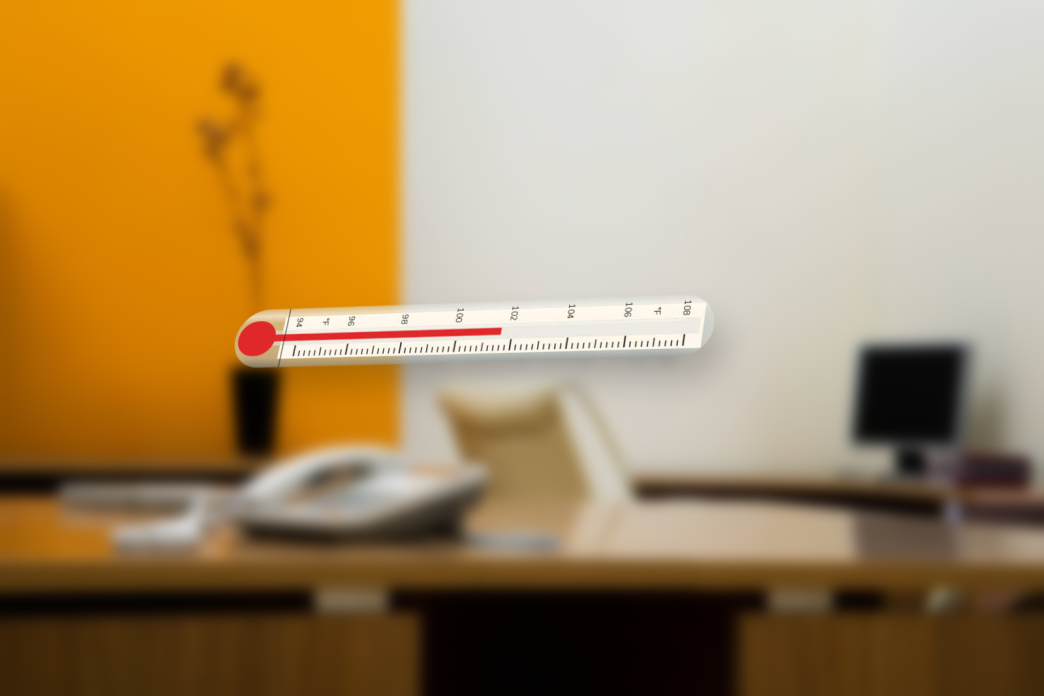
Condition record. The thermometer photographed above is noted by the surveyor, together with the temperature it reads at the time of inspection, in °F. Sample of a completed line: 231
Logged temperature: 101.6
